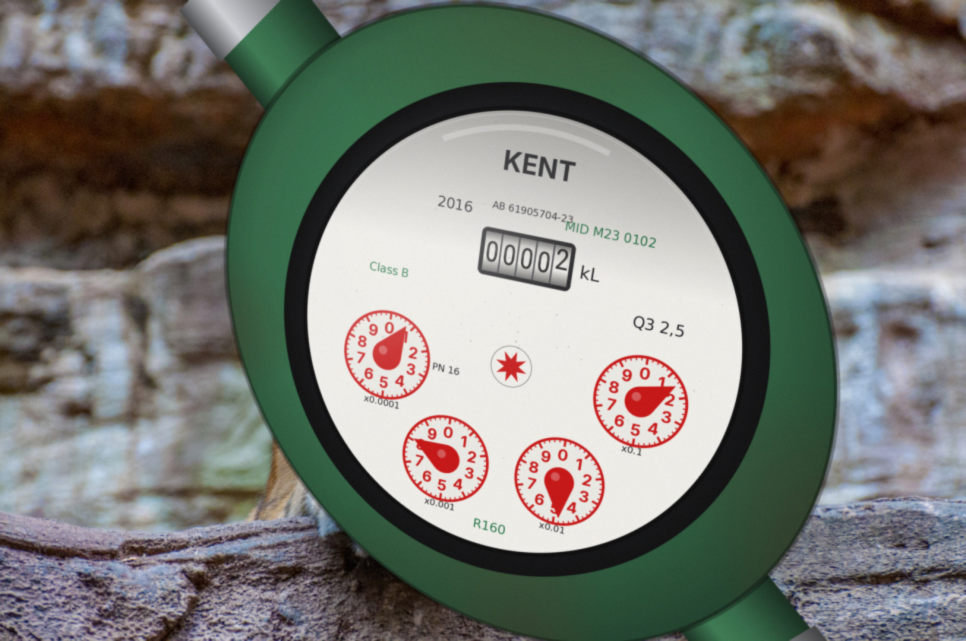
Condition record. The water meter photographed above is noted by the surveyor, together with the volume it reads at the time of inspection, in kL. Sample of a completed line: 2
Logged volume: 2.1480
